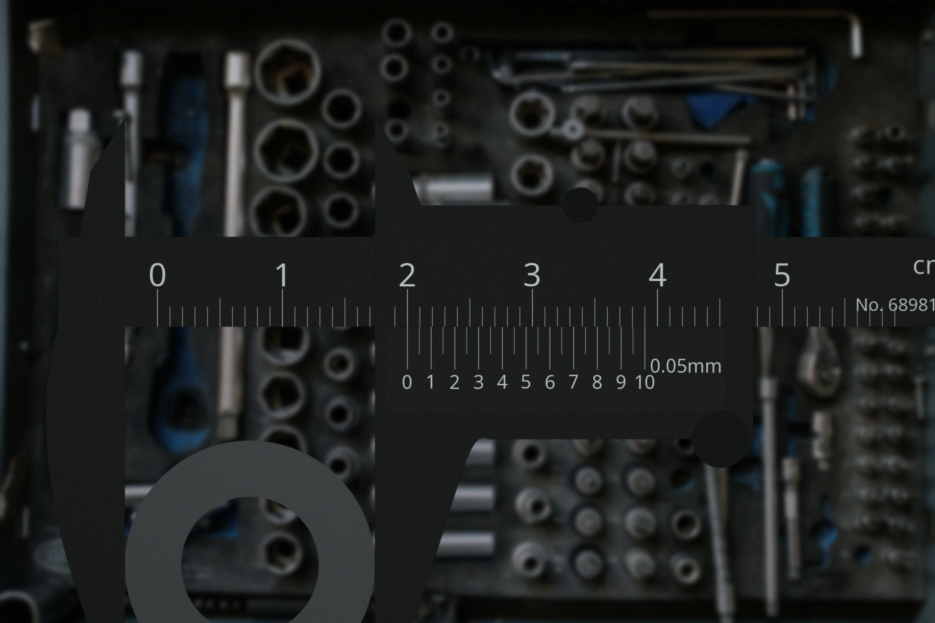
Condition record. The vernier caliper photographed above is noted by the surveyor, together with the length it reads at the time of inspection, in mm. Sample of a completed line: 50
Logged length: 20.0
